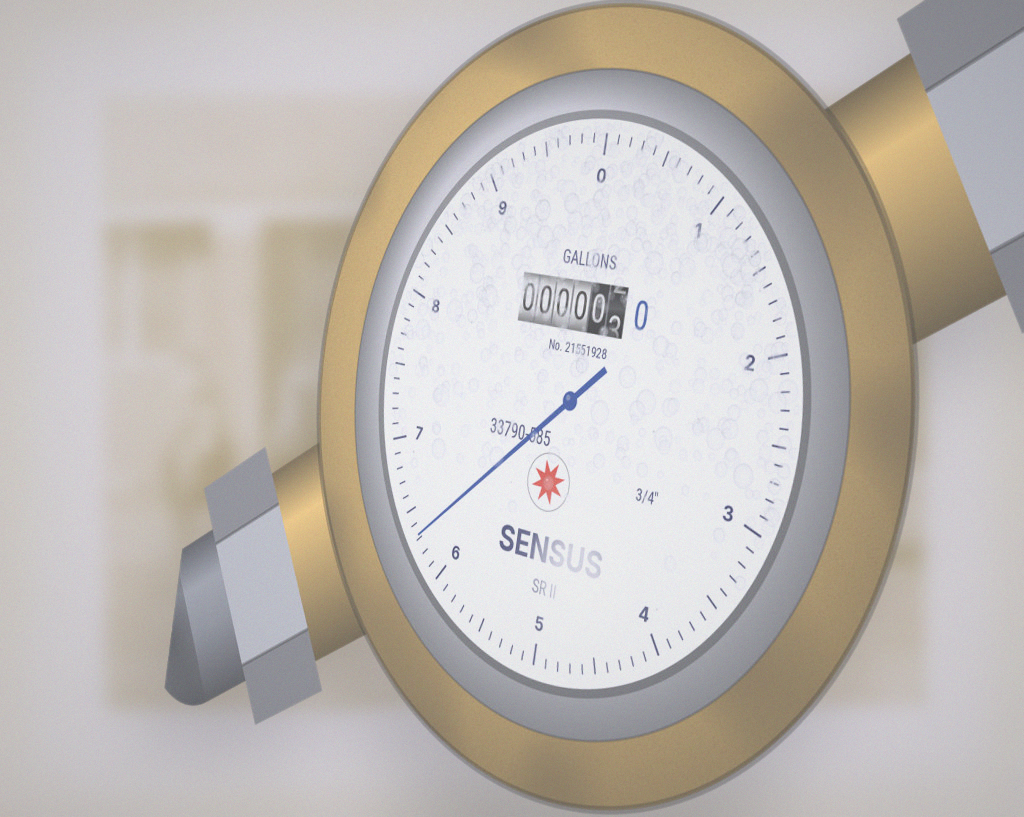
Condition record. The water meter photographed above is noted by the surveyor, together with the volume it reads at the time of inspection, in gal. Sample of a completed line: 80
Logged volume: 26.3
